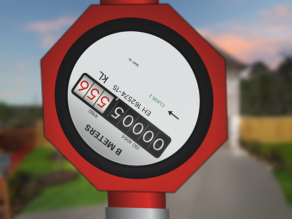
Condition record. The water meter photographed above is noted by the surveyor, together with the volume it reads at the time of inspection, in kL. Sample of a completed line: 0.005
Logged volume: 5.556
